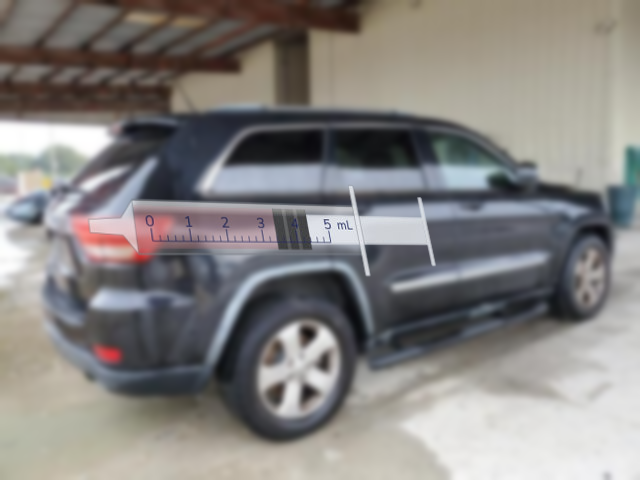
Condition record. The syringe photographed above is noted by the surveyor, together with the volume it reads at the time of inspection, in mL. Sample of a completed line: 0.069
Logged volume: 3.4
